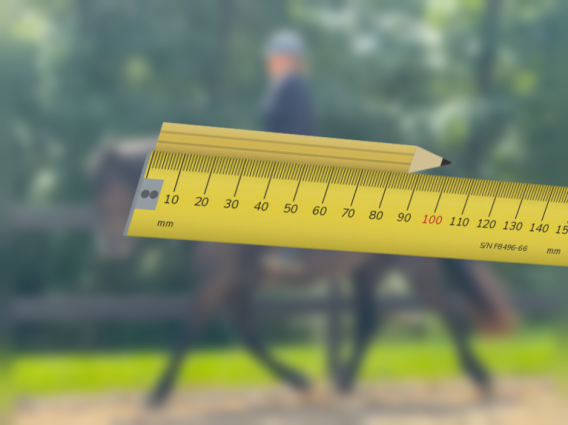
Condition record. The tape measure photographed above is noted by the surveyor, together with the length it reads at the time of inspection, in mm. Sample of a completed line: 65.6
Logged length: 100
